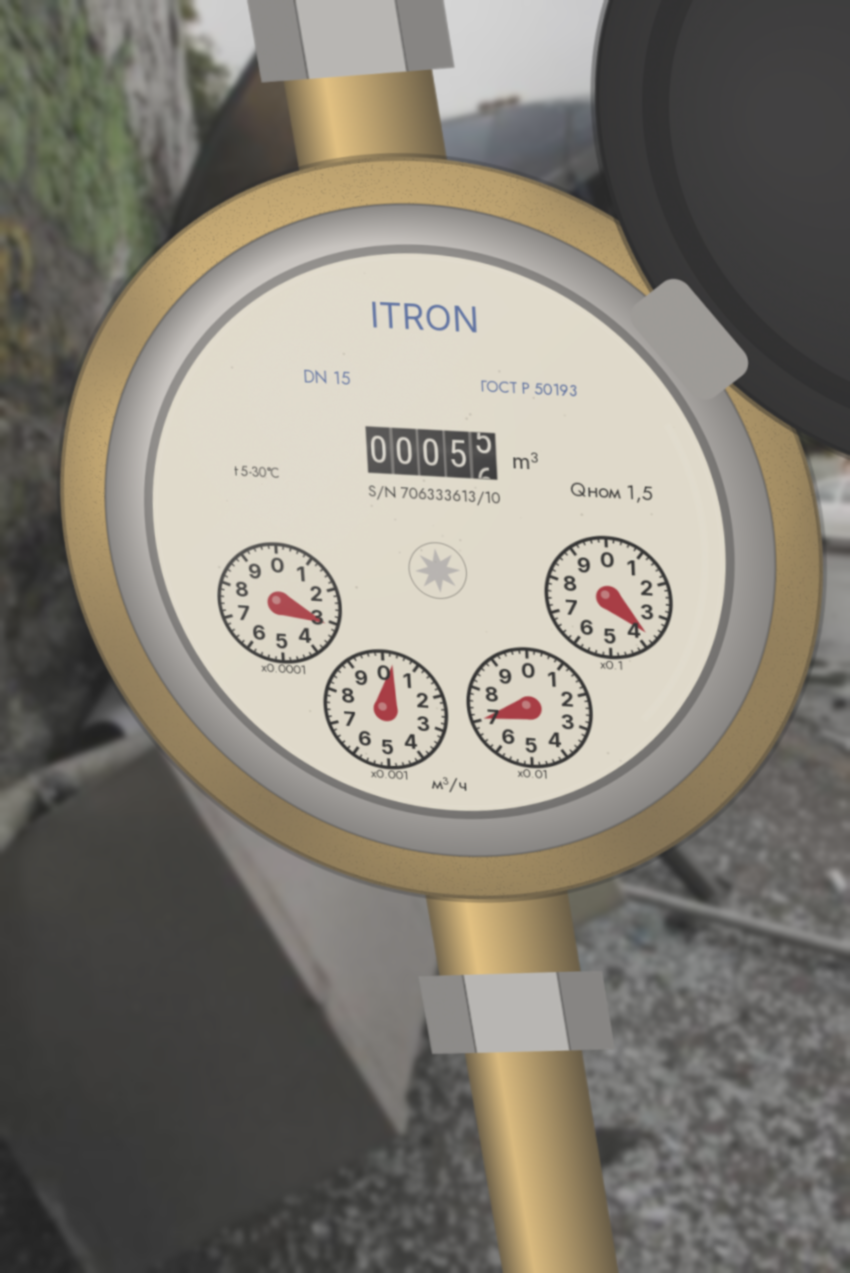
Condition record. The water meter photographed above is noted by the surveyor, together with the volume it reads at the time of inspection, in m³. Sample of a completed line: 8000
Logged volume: 55.3703
